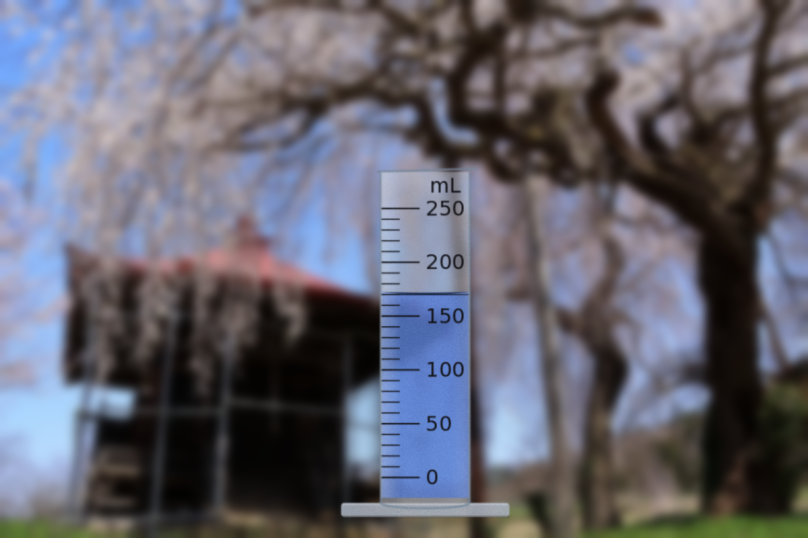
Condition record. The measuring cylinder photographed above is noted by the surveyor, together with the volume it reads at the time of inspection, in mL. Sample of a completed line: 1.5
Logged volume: 170
